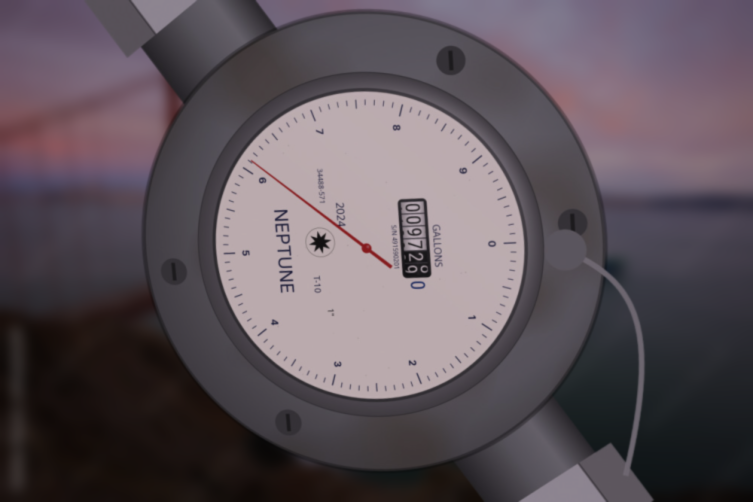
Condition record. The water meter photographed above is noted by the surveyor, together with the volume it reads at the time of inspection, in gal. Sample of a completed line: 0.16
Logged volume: 97286.1
